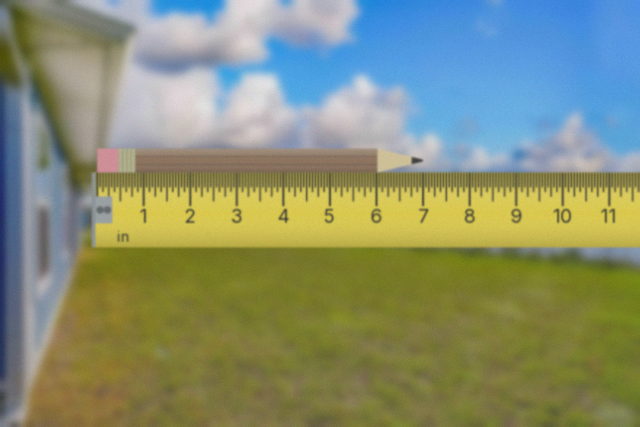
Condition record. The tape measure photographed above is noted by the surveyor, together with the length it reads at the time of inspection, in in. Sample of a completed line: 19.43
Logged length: 7
